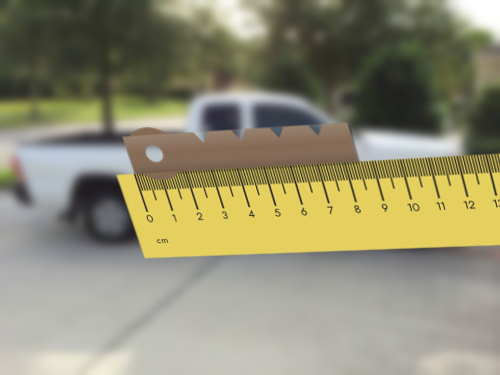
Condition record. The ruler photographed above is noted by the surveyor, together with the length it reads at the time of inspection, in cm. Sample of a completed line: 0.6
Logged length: 8.5
